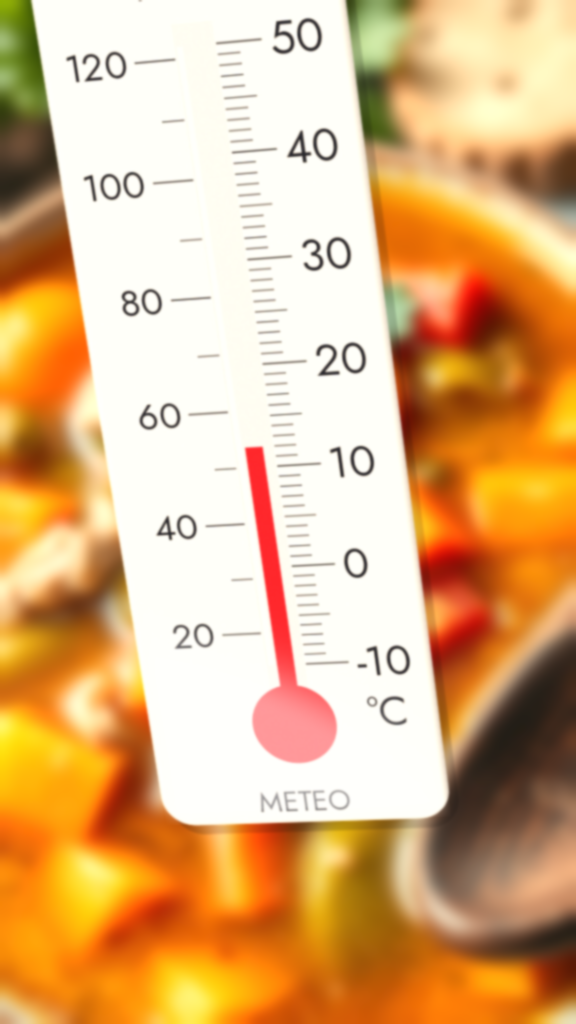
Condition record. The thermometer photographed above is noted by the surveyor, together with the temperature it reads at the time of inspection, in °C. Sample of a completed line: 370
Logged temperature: 12
